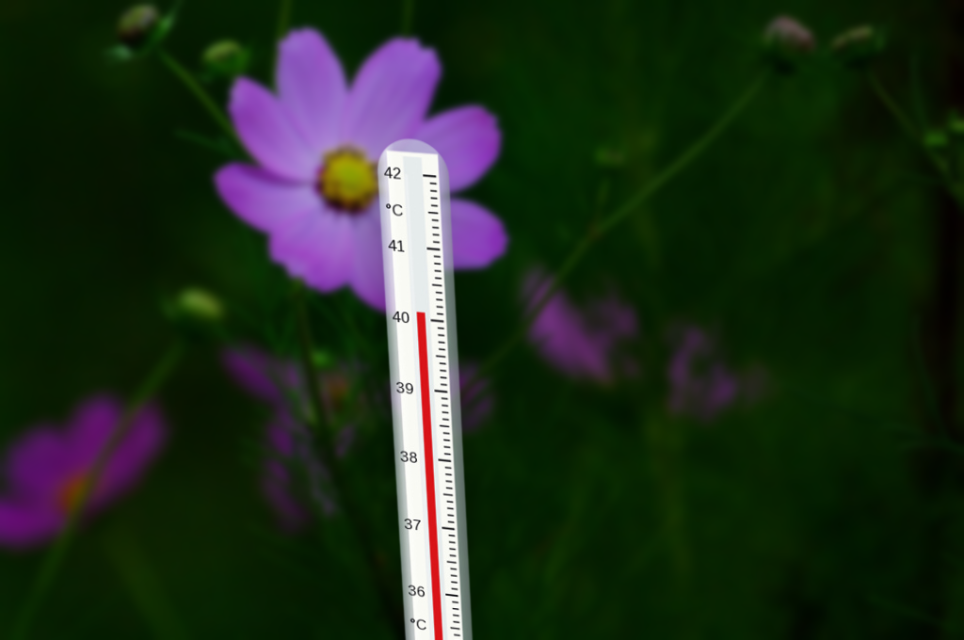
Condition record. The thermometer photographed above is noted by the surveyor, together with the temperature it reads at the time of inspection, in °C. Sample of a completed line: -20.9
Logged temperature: 40.1
